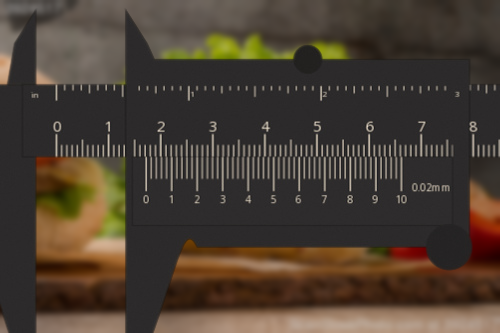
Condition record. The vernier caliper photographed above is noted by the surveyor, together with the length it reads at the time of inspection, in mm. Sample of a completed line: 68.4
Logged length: 17.2
